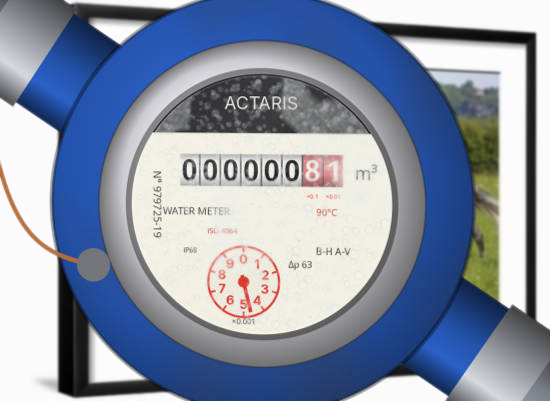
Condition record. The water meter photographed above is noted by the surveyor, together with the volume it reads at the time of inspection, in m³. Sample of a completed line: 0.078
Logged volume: 0.814
